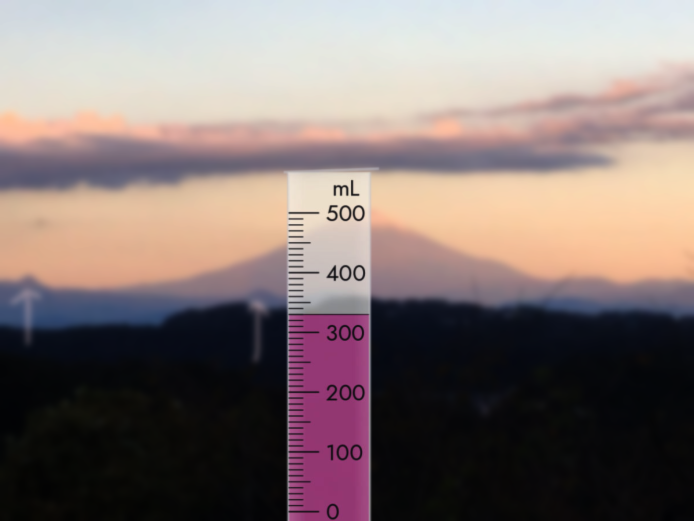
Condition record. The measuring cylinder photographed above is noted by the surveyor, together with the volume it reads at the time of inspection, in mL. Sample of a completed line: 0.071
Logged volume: 330
